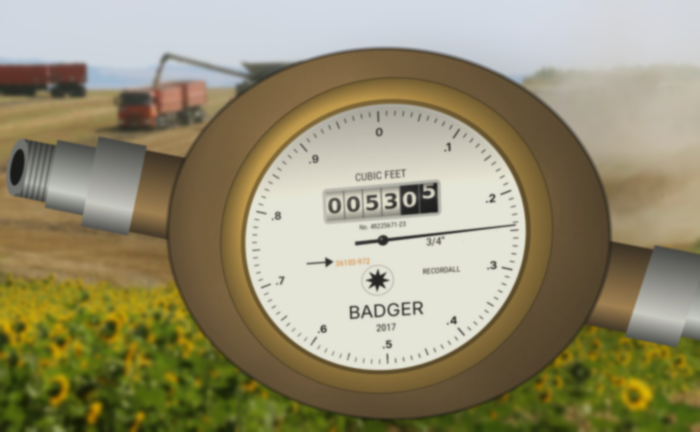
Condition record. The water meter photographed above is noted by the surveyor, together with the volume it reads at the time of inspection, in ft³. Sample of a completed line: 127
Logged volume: 5305.24
